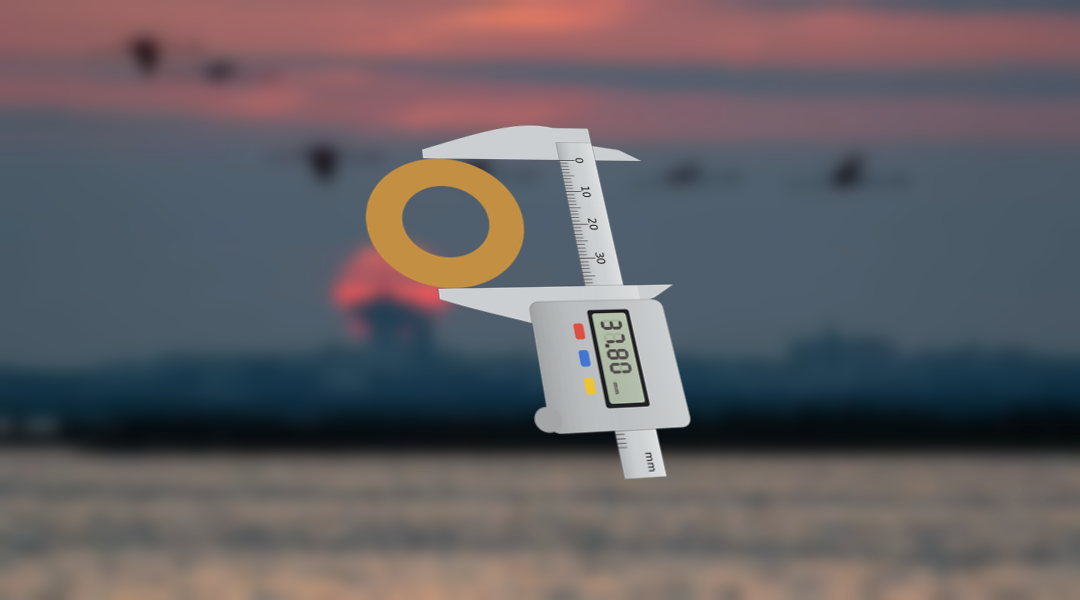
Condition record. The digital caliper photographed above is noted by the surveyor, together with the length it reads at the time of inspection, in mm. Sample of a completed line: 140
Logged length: 37.80
